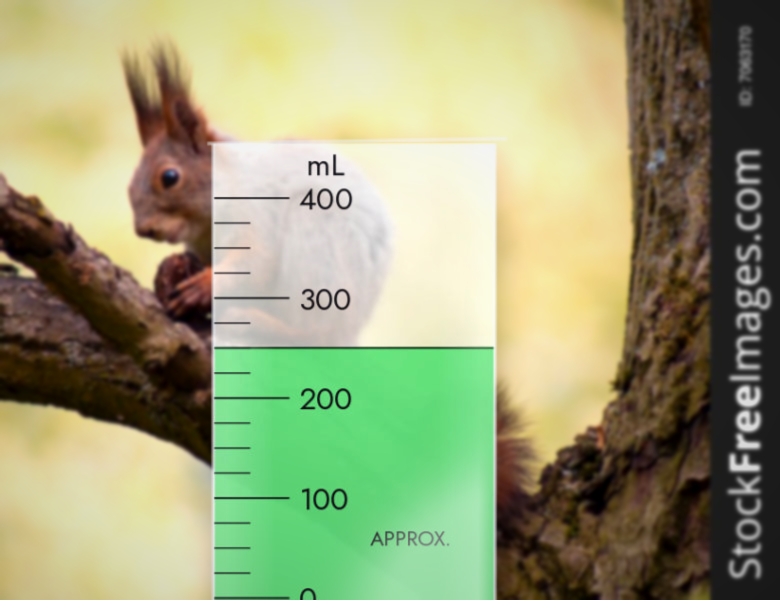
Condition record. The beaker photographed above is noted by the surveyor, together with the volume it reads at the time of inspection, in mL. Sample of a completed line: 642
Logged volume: 250
